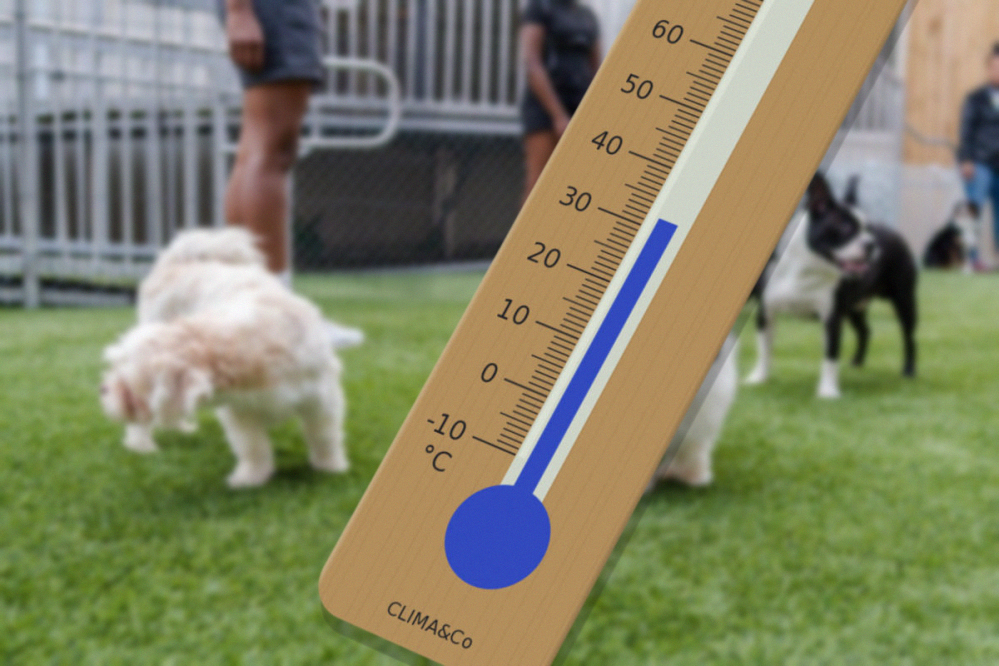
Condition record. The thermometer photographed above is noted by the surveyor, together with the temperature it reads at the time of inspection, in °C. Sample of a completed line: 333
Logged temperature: 32
